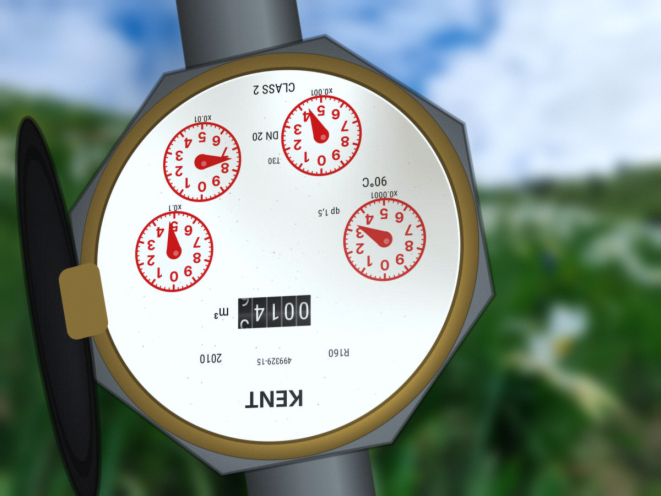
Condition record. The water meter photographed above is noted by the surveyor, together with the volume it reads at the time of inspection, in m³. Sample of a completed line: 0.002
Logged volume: 145.4743
